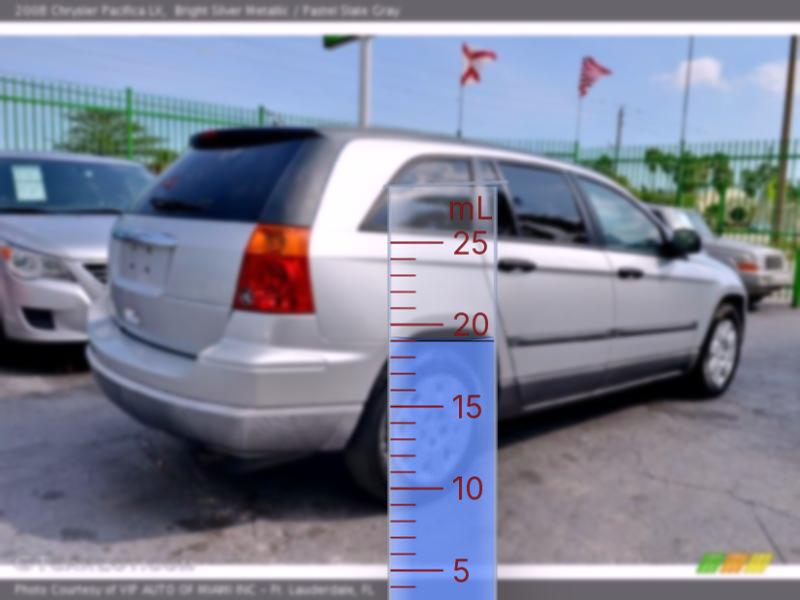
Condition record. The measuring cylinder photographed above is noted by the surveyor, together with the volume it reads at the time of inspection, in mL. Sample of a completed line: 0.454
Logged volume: 19
